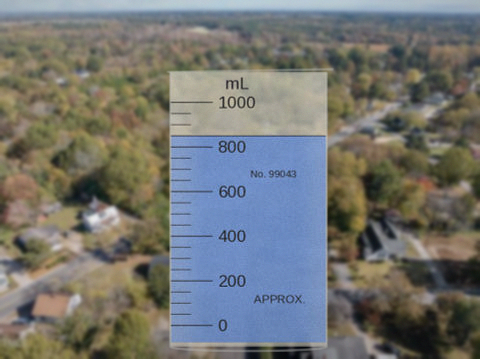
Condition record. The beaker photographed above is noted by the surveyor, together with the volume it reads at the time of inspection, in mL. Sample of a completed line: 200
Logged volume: 850
